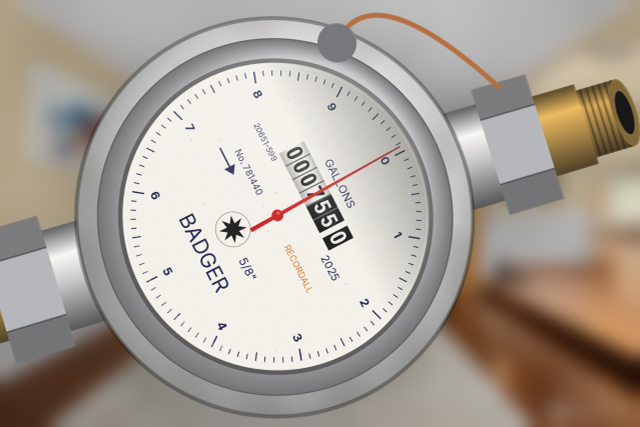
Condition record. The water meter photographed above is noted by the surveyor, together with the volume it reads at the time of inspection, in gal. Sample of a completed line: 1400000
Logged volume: 7549.9
